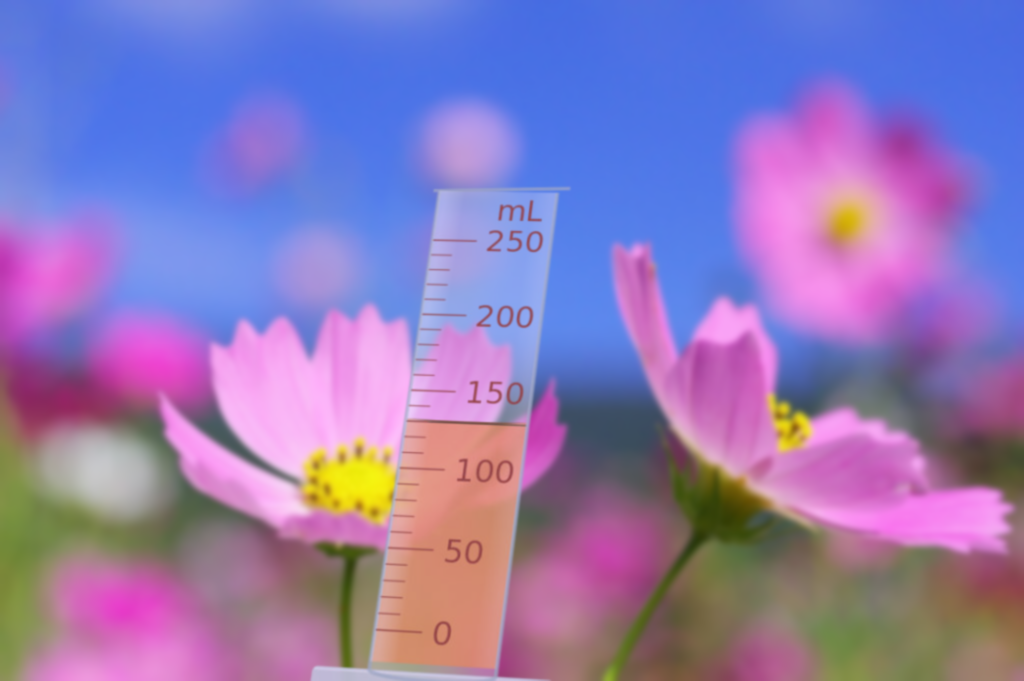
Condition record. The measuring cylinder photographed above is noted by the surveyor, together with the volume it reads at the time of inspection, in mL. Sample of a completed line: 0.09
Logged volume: 130
